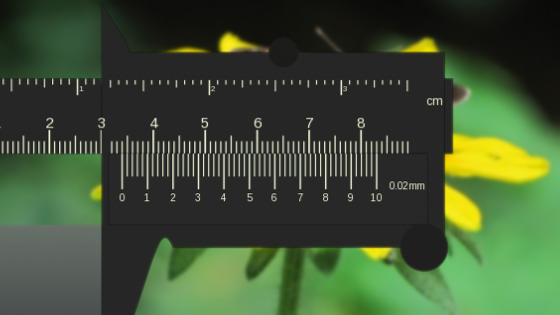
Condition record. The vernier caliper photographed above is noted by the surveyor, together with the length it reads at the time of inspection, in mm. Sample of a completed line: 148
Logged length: 34.0
